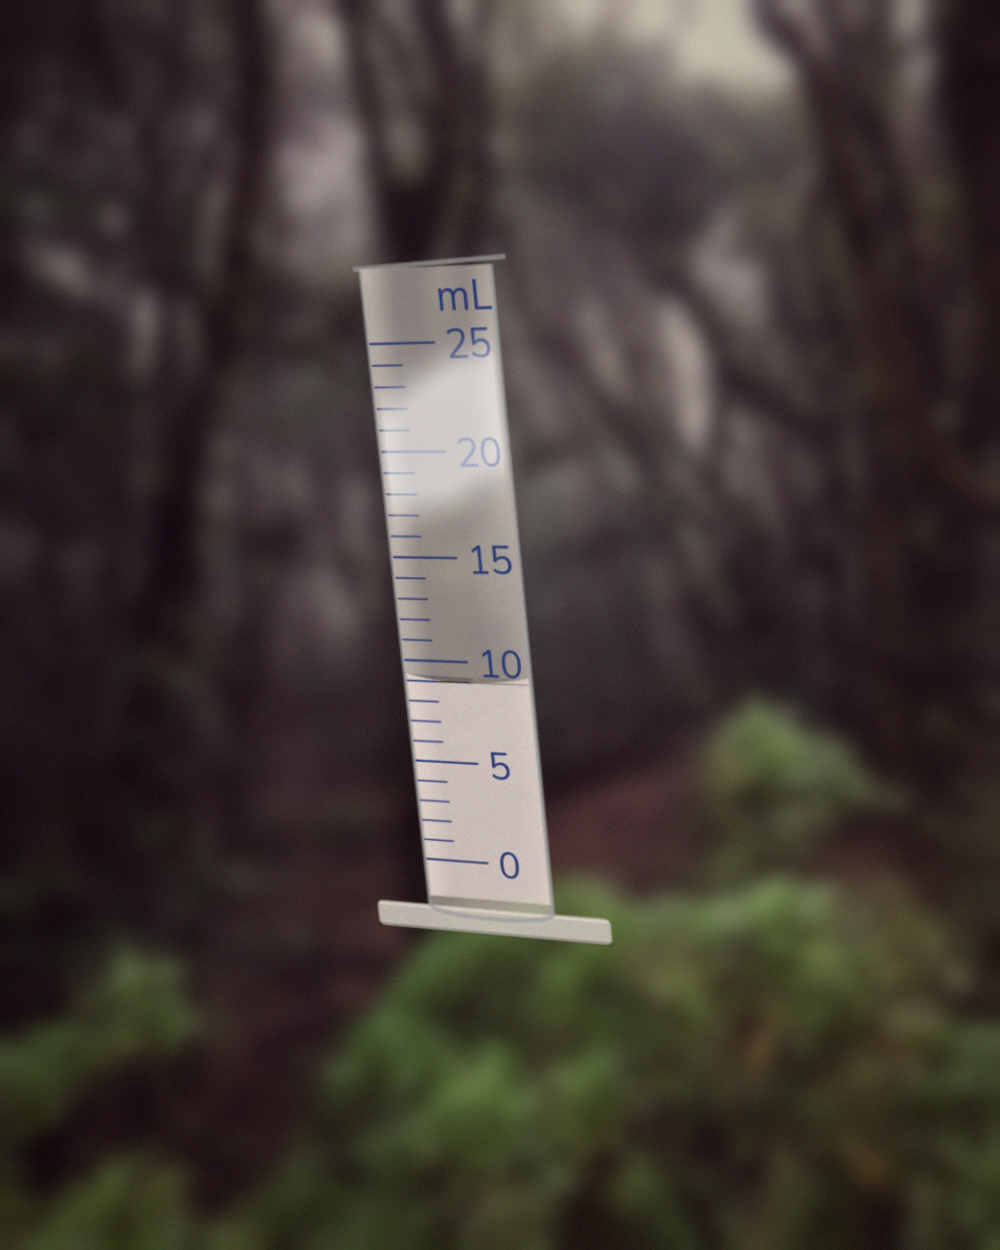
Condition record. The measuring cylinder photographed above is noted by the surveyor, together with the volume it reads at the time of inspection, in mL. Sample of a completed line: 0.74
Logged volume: 9
